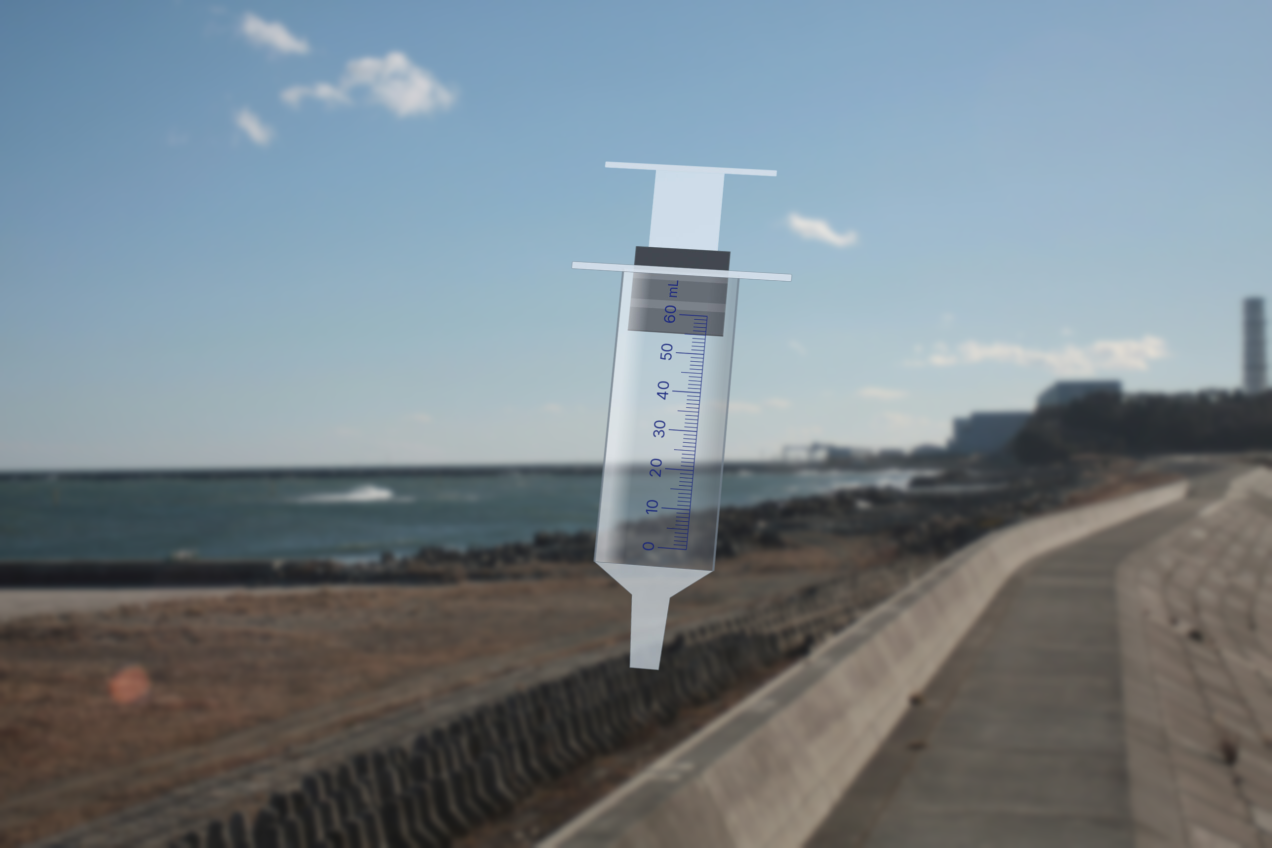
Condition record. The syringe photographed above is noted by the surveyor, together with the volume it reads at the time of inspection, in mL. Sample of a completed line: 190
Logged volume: 55
